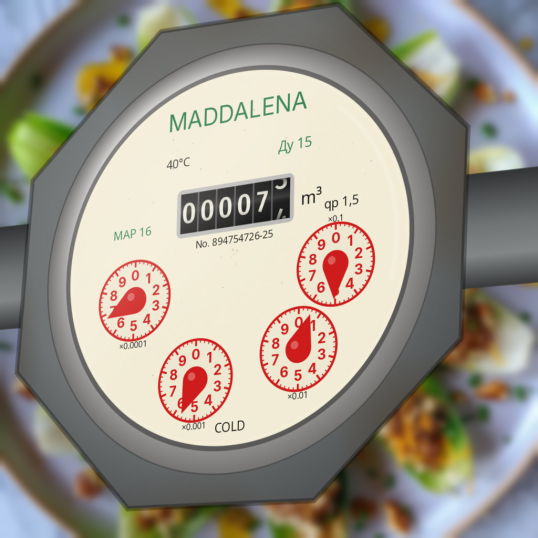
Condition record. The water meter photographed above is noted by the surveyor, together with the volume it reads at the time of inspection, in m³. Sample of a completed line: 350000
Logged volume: 73.5056
